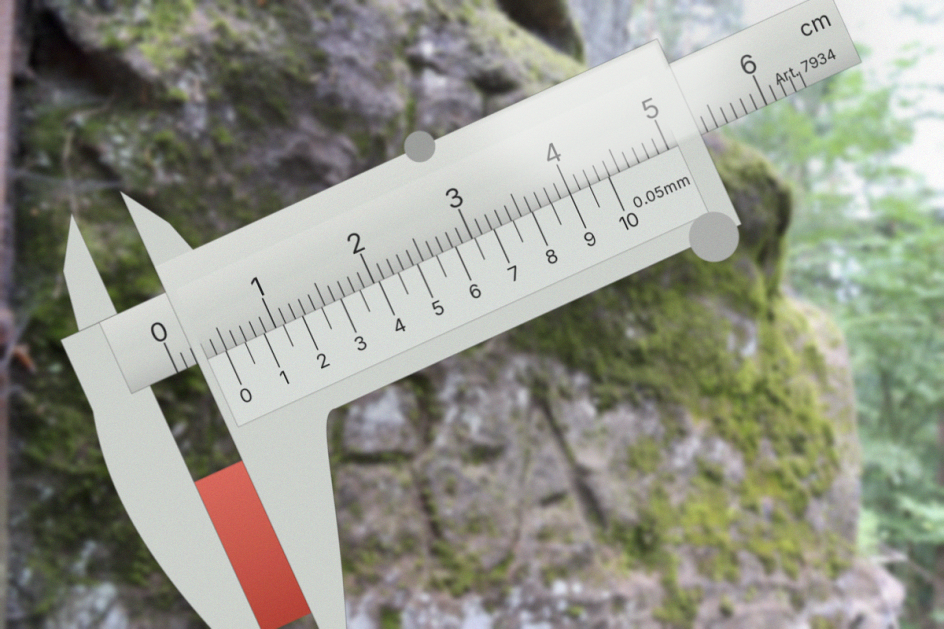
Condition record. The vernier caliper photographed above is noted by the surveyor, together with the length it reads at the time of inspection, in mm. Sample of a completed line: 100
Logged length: 4.9
